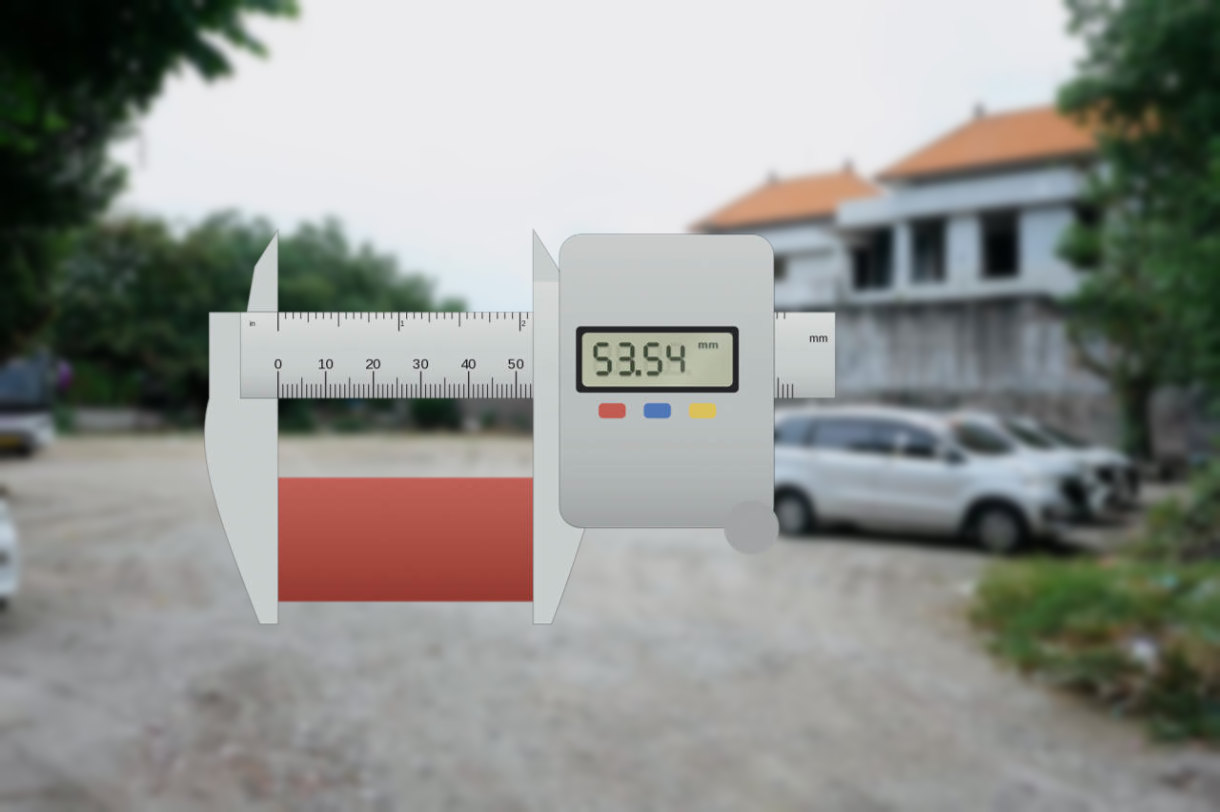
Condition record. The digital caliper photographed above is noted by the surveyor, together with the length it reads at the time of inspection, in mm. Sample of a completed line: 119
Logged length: 53.54
